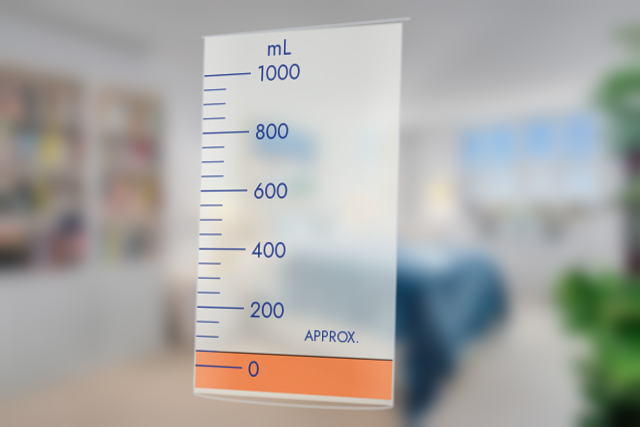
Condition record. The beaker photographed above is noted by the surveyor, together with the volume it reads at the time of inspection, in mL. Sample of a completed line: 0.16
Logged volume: 50
